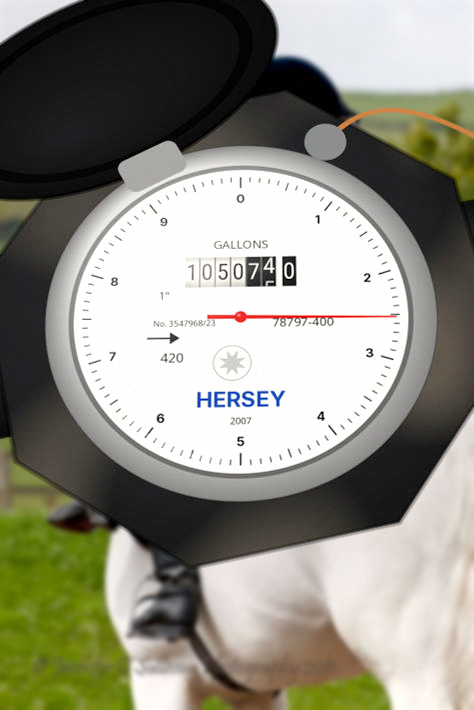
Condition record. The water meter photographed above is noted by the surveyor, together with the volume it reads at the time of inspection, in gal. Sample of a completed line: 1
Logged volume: 1050742.5
